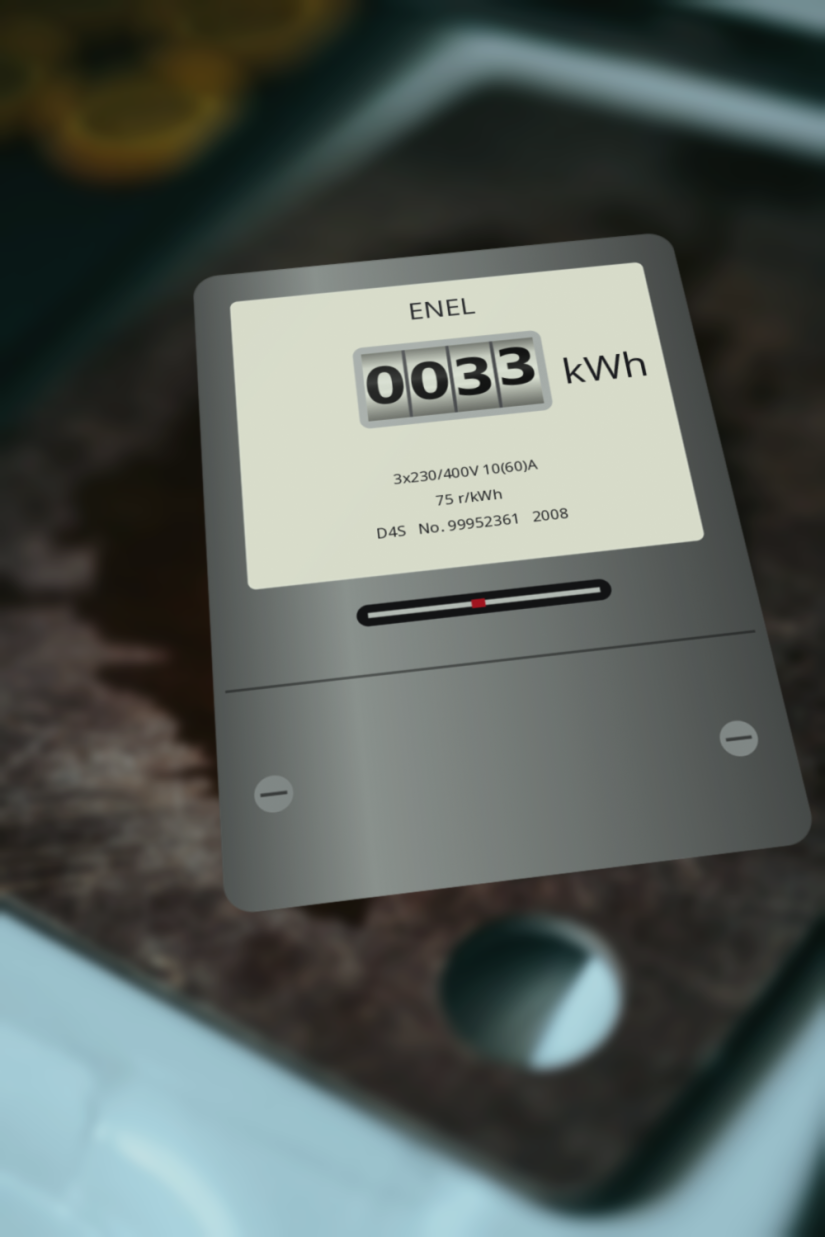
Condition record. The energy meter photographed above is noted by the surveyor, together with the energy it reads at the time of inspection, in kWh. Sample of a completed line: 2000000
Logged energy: 33
